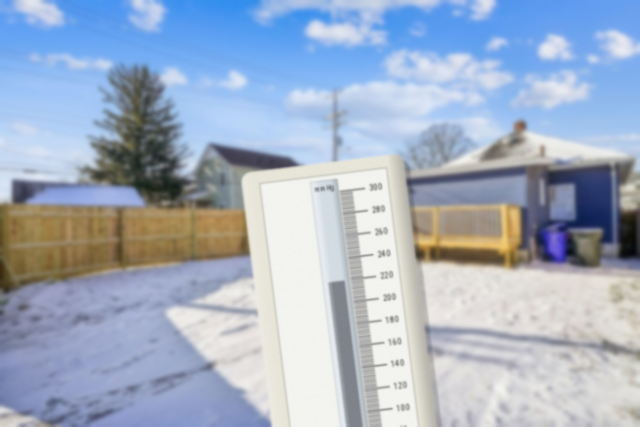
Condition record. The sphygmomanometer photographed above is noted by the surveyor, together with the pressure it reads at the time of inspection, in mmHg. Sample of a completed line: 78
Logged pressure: 220
